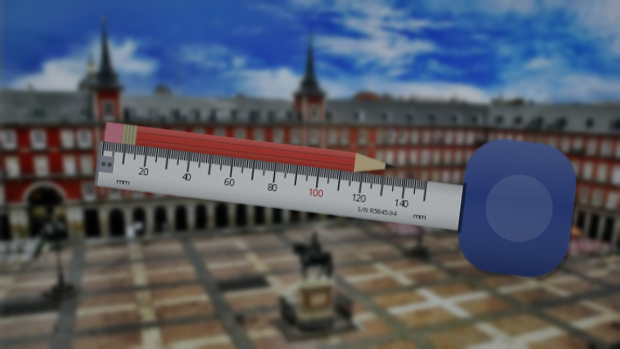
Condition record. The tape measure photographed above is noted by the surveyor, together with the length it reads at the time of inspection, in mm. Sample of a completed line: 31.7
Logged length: 135
